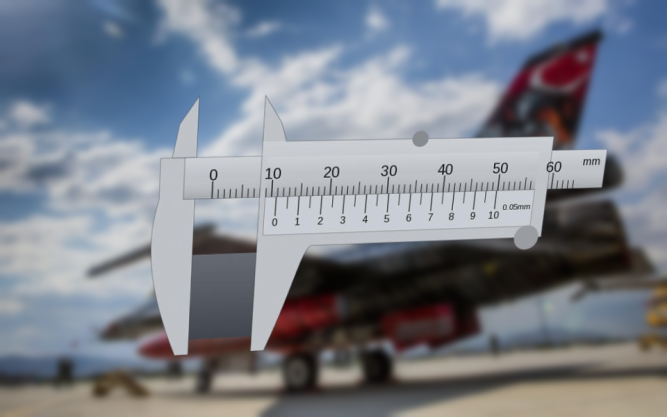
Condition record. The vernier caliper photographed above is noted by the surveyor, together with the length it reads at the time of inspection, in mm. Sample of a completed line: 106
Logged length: 10.8
